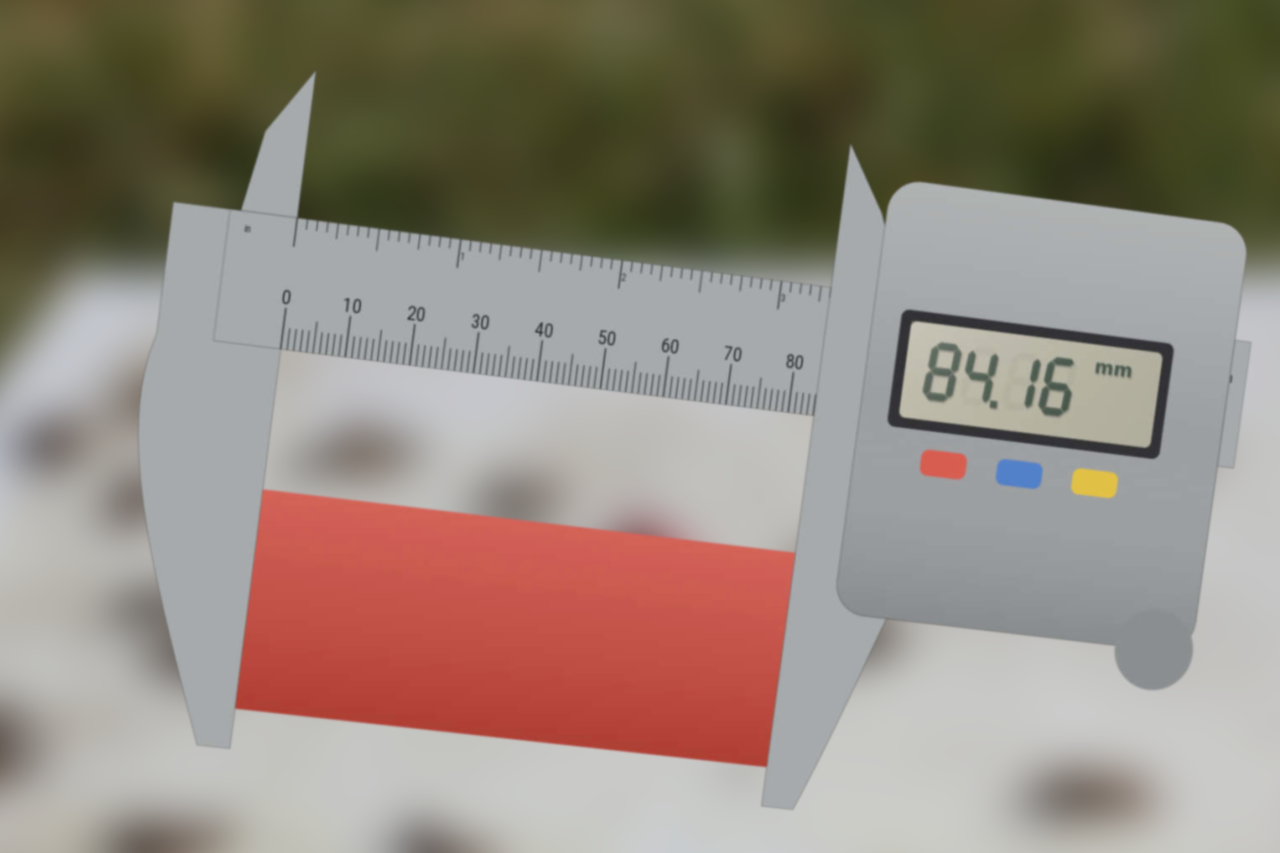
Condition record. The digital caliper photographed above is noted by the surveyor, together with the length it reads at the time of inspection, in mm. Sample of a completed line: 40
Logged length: 84.16
